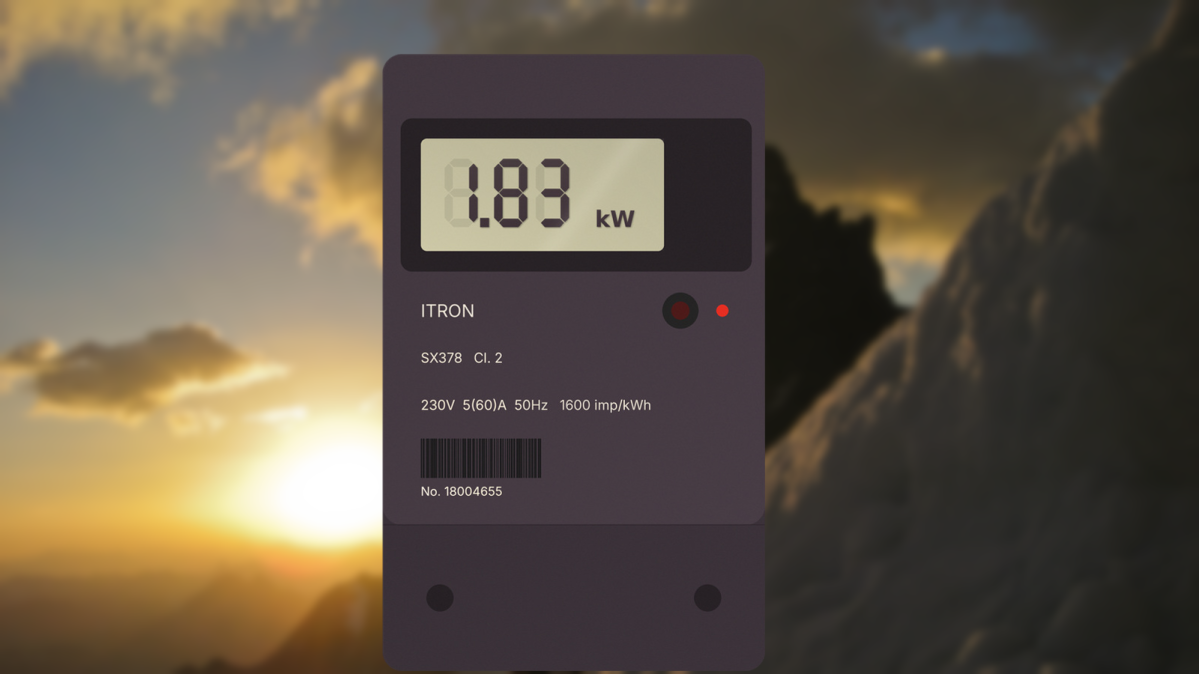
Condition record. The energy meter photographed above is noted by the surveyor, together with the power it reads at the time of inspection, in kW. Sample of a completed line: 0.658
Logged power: 1.83
